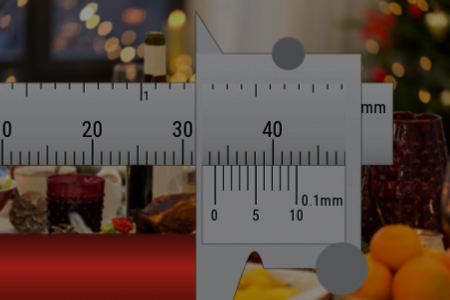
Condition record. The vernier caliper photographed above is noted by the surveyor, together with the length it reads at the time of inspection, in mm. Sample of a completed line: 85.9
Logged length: 33.6
